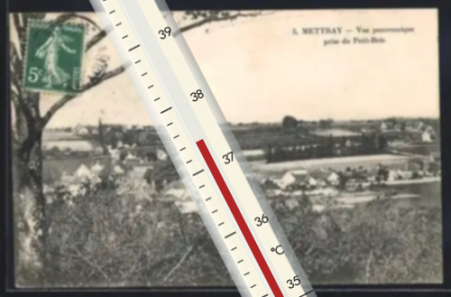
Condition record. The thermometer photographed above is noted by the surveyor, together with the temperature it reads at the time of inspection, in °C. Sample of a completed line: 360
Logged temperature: 37.4
